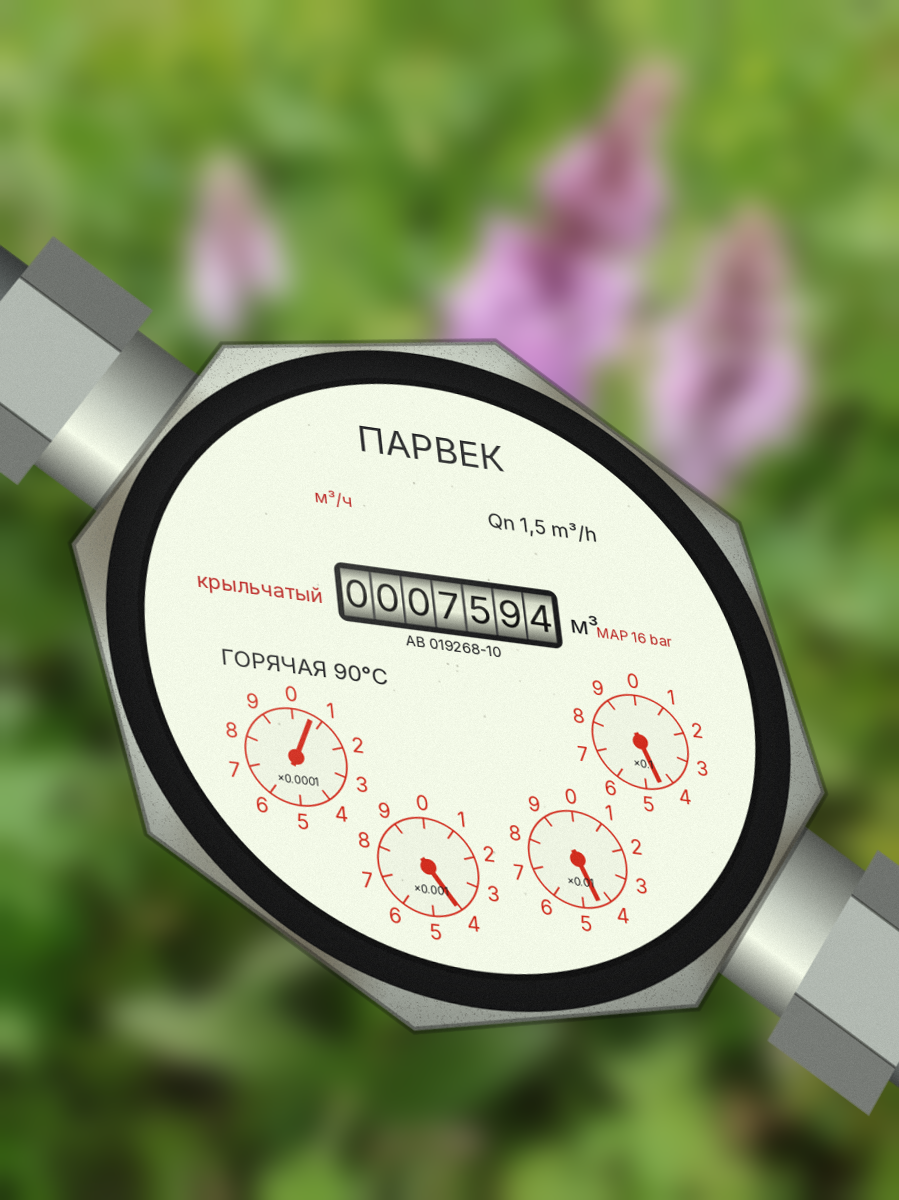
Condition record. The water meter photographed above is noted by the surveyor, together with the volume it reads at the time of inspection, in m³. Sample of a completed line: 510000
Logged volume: 7594.4440
